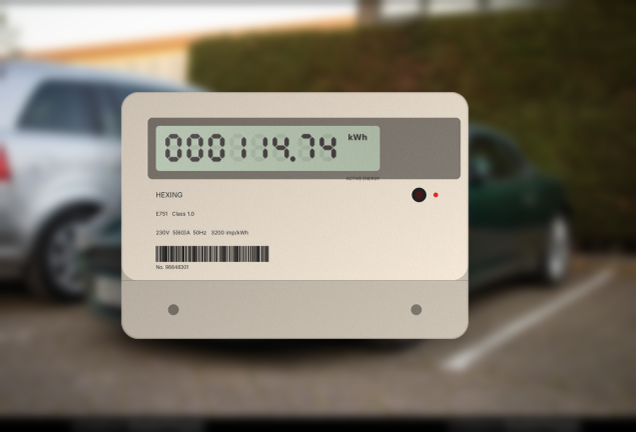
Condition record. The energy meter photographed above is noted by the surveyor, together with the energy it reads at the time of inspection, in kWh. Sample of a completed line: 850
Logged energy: 114.74
